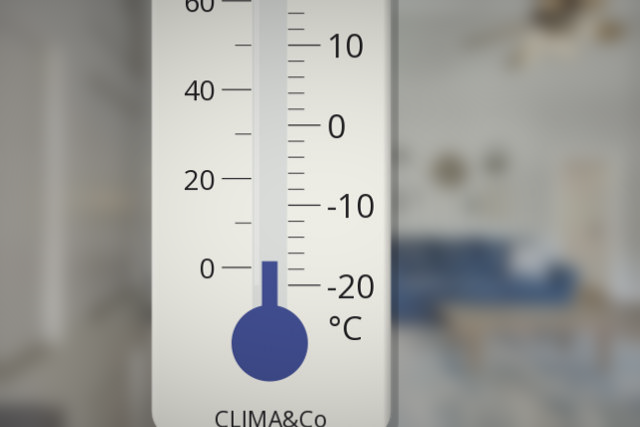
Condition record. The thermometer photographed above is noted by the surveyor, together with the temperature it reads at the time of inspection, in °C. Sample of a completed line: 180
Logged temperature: -17
